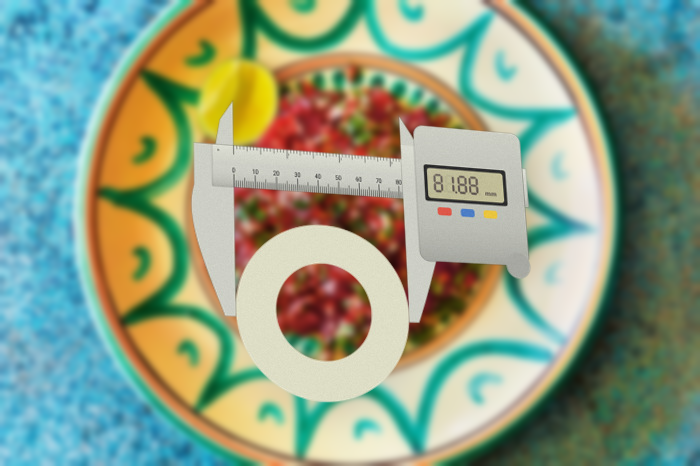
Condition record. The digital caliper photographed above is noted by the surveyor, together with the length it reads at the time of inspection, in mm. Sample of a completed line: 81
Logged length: 81.88
